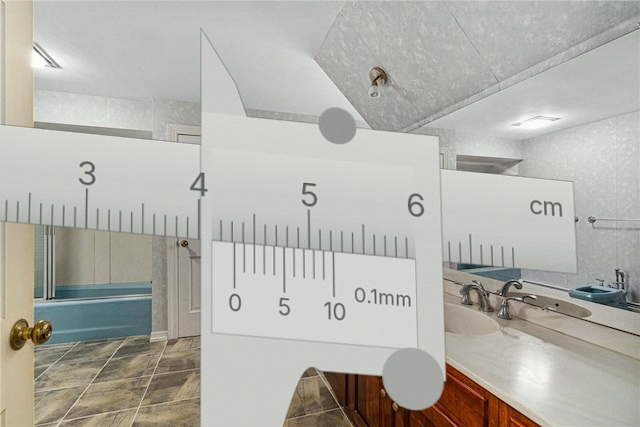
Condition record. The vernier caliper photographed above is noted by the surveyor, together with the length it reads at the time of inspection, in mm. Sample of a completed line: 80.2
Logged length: 43.2
